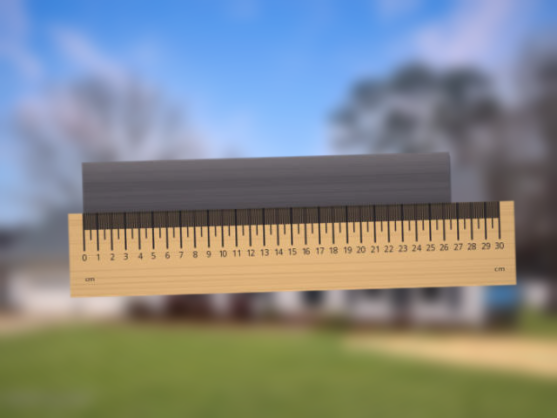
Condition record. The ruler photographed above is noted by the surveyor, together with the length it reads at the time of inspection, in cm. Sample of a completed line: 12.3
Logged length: 26.5
